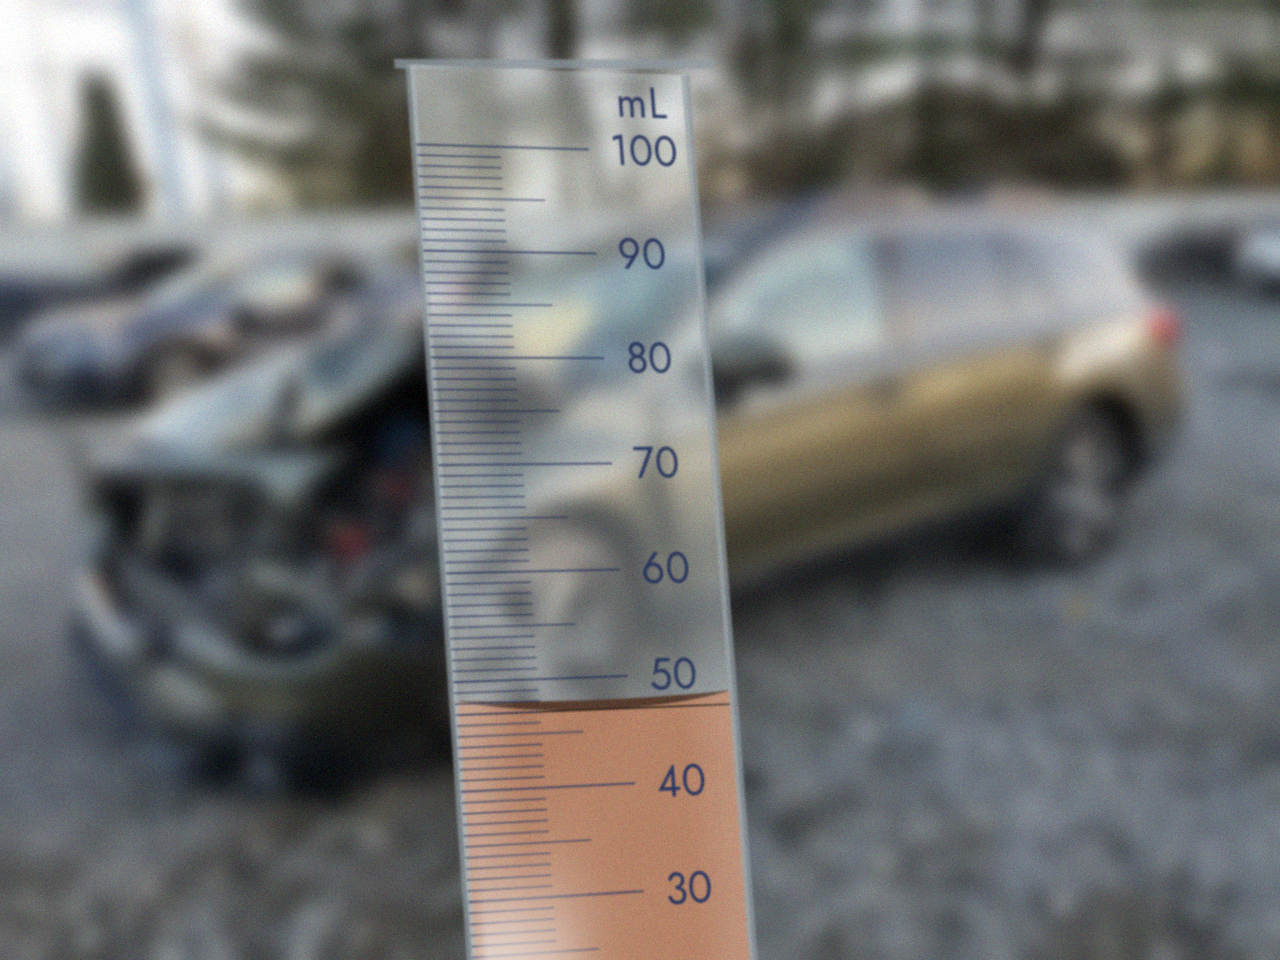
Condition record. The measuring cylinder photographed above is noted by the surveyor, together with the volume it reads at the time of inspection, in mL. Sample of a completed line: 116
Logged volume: 47
